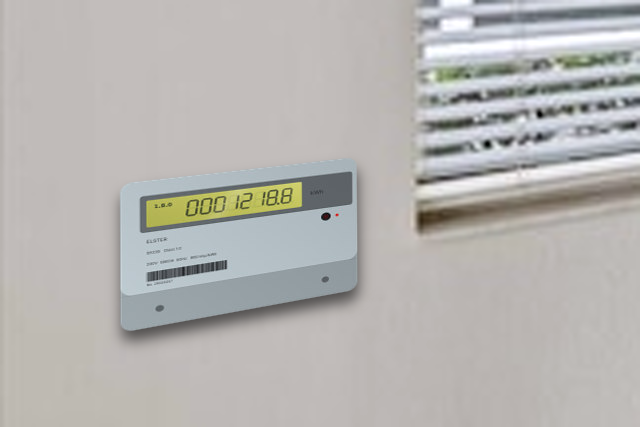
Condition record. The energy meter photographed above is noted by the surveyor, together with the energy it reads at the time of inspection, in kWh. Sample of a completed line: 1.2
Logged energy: 1218.8
